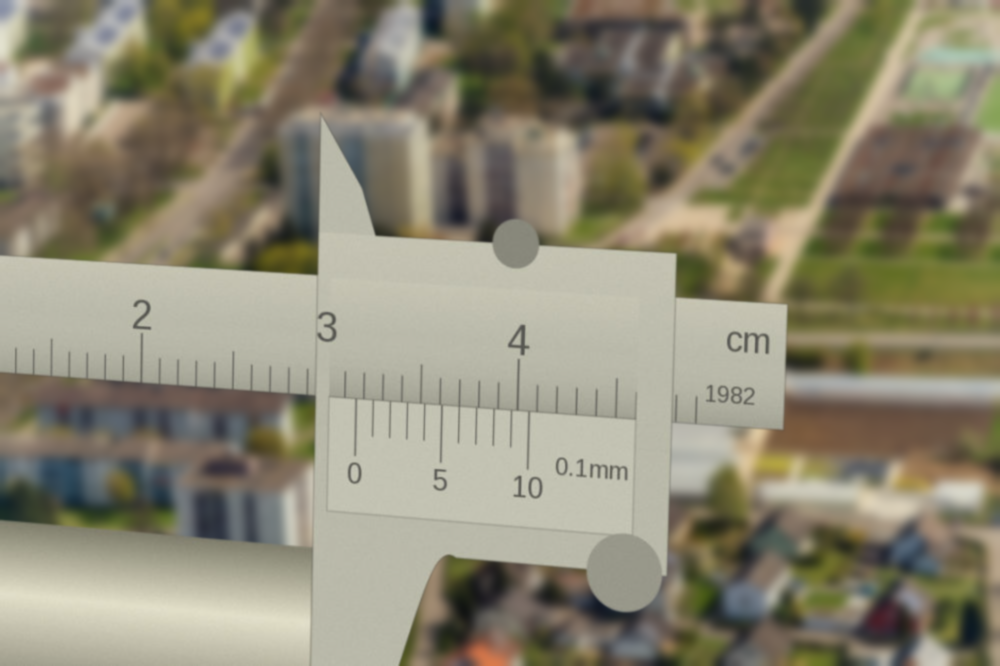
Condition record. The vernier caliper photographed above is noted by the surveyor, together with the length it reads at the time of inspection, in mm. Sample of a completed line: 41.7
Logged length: 31.6
